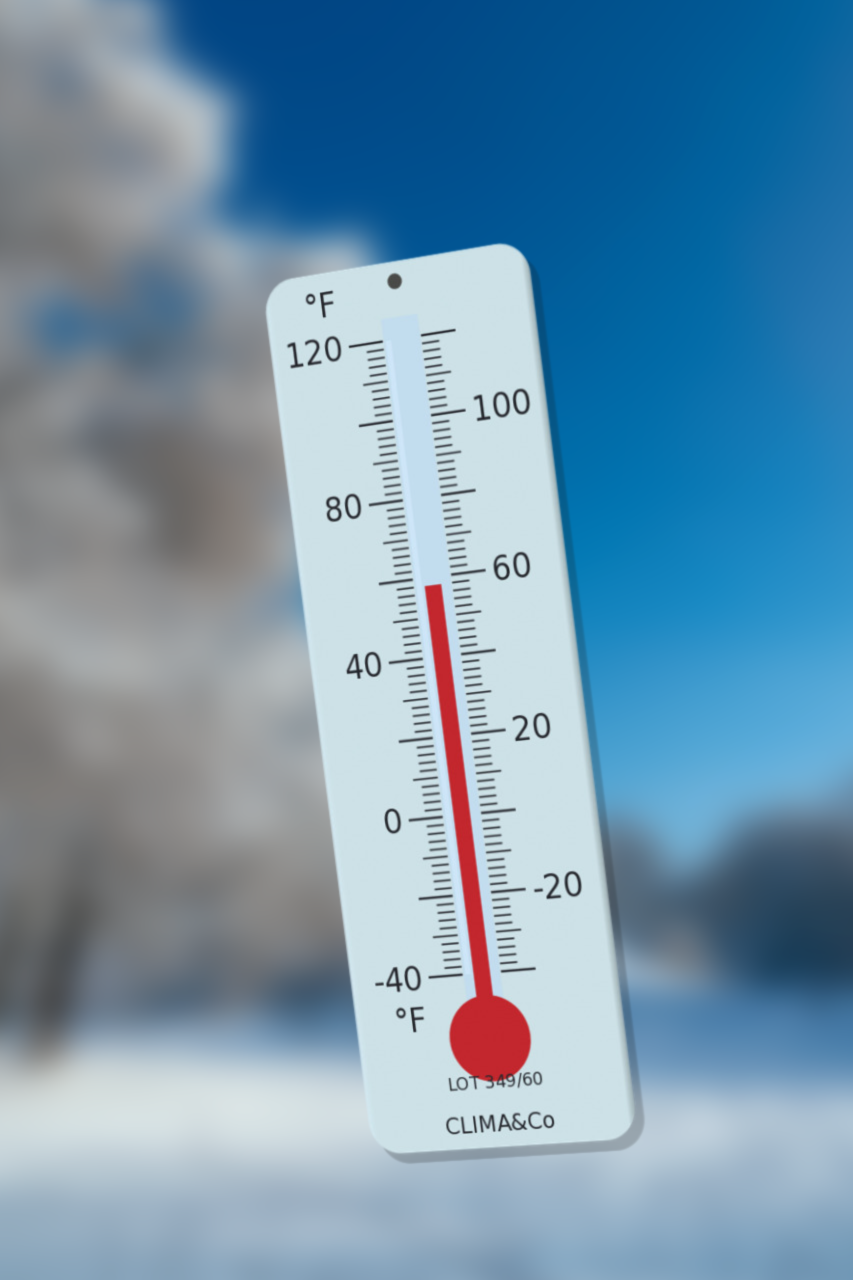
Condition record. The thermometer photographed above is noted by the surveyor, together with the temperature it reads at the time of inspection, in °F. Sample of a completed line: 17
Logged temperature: 58
